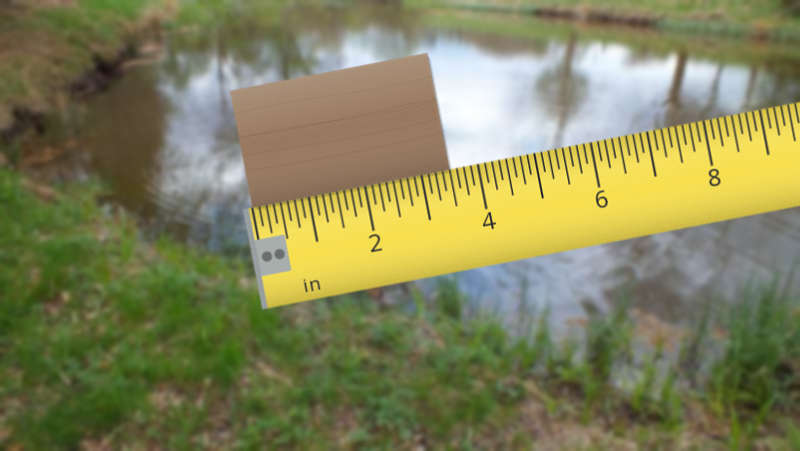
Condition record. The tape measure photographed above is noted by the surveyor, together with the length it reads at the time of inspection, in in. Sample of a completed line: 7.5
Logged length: 3.5
